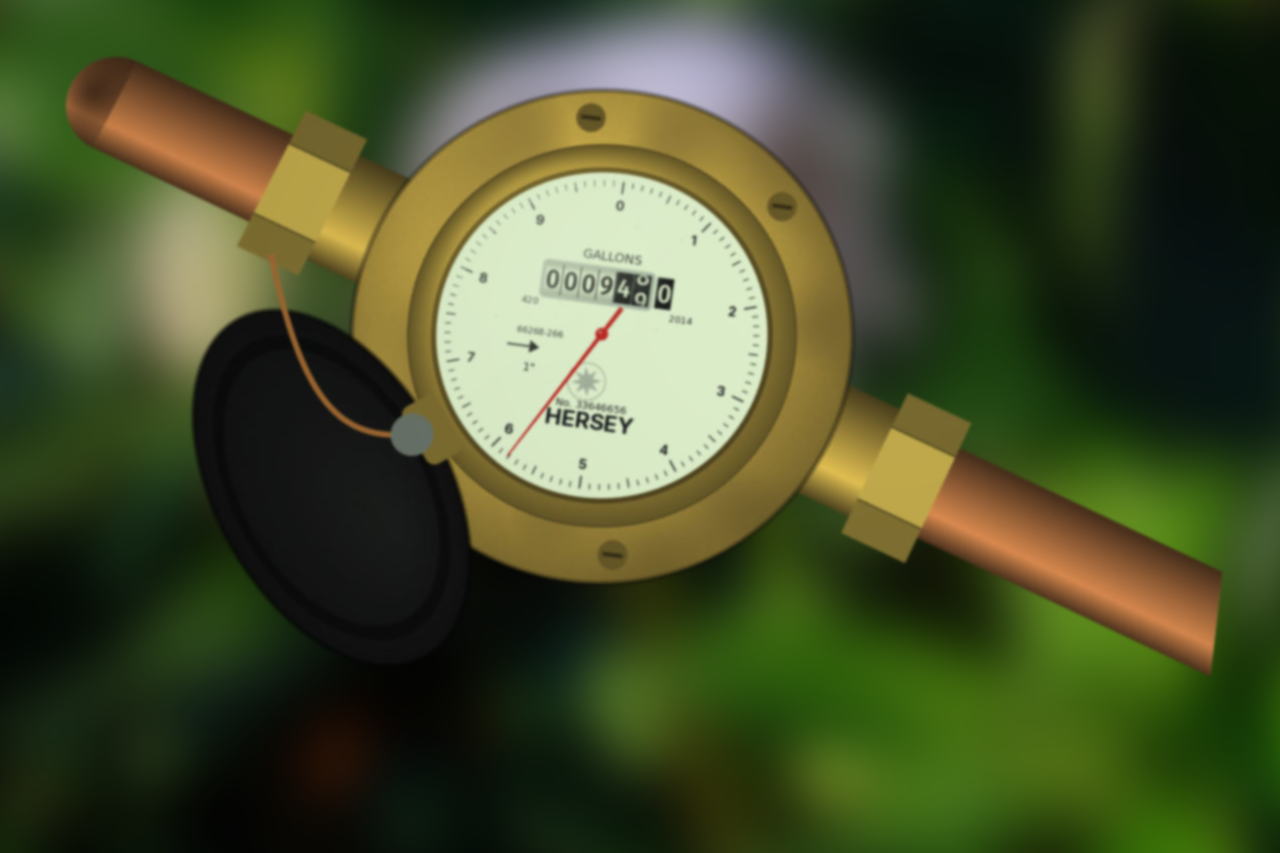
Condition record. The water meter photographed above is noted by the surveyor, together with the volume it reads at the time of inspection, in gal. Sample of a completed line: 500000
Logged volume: 9485.8
